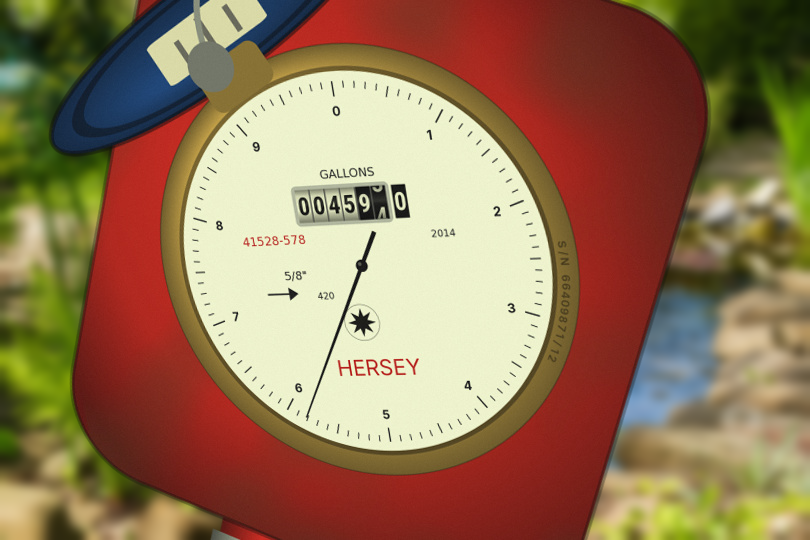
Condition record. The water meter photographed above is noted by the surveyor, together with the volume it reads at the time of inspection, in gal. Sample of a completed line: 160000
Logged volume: 45935.8
